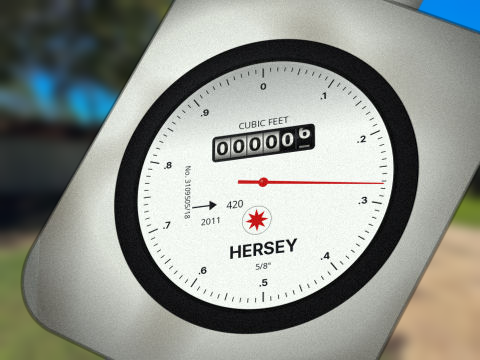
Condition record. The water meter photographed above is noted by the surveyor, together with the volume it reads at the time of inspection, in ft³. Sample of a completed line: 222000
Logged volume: 6.27
